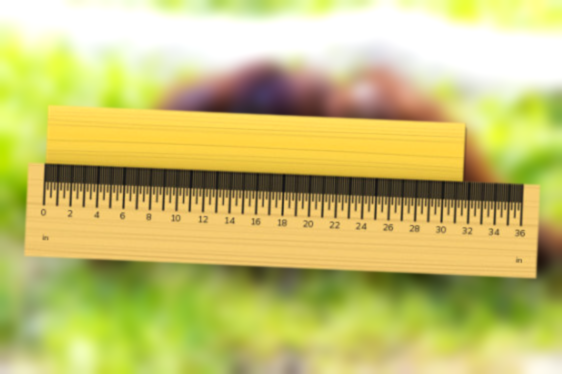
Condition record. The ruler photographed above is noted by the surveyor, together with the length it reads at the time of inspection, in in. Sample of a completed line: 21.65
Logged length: 31.5
